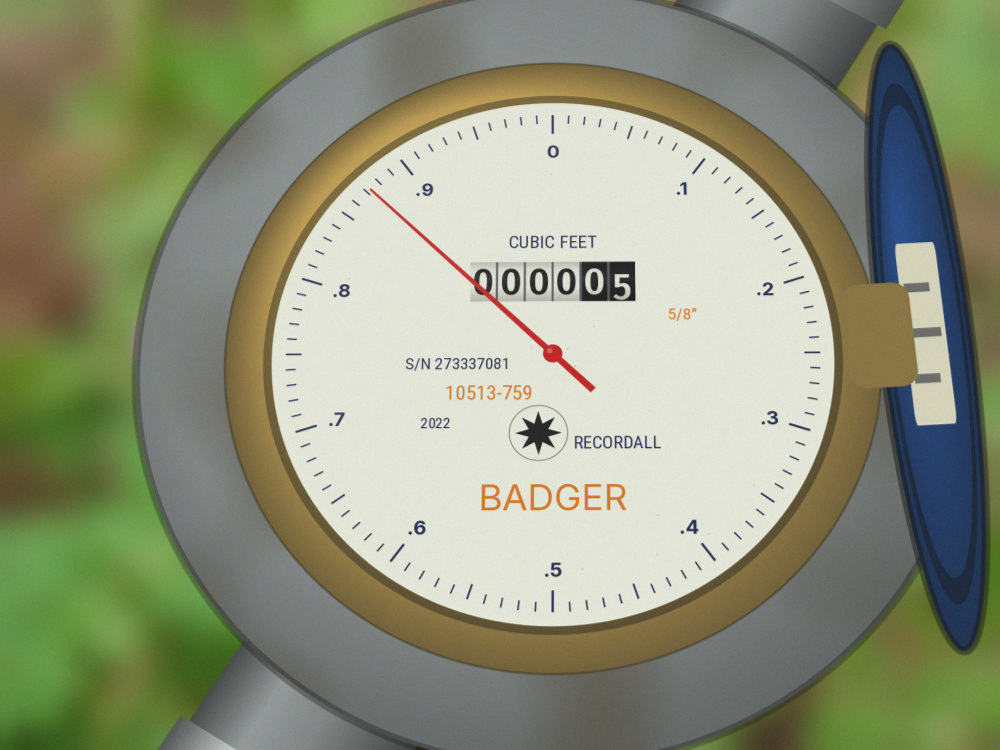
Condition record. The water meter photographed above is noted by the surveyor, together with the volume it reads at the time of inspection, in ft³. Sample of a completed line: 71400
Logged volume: 4.87
